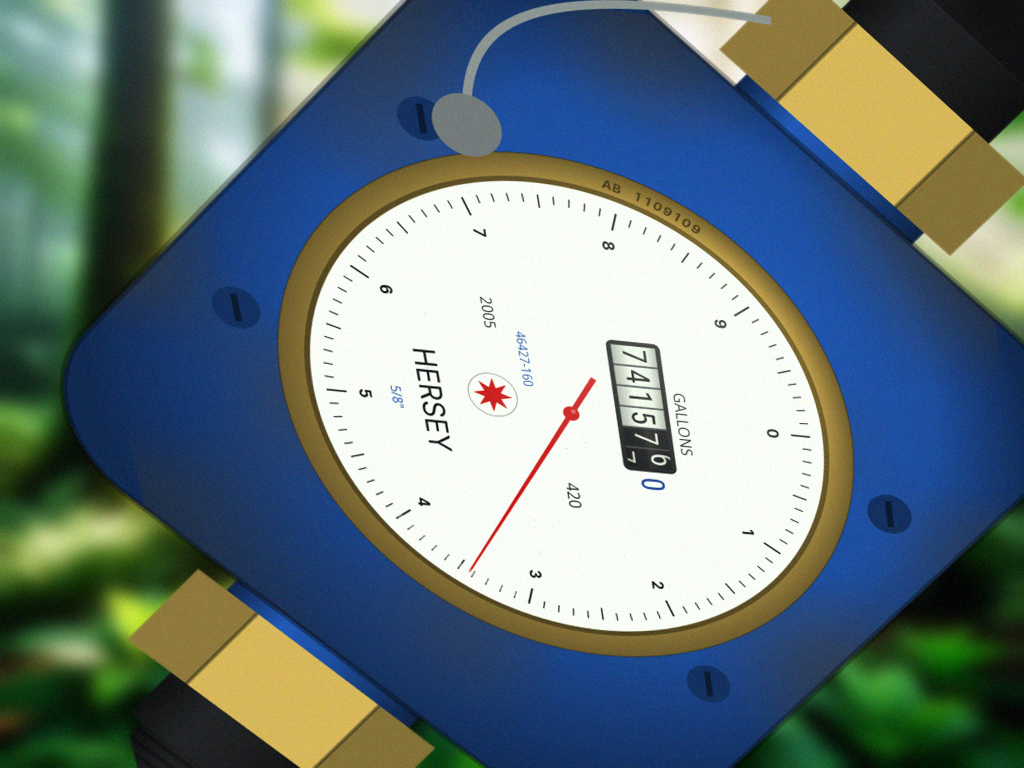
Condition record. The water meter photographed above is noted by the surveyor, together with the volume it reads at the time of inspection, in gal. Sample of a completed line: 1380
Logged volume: 7415763.4
